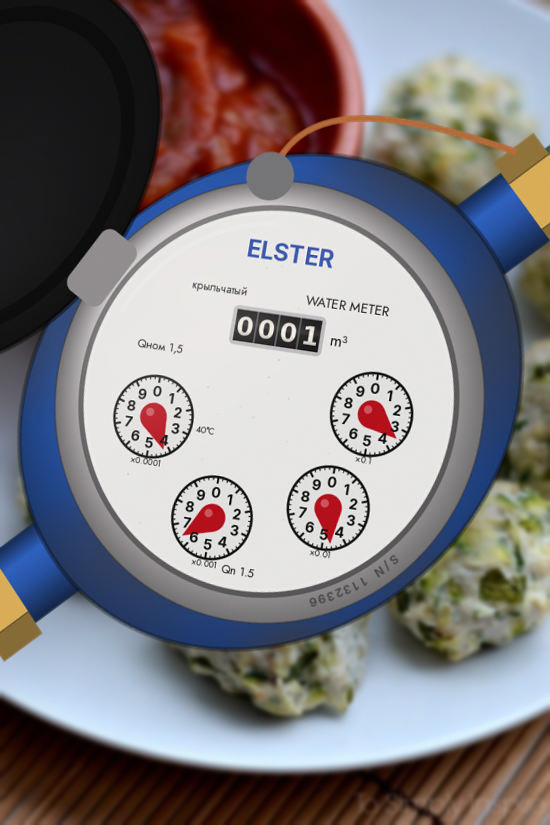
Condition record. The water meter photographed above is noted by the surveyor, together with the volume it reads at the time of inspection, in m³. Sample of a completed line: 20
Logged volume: 1.3464
